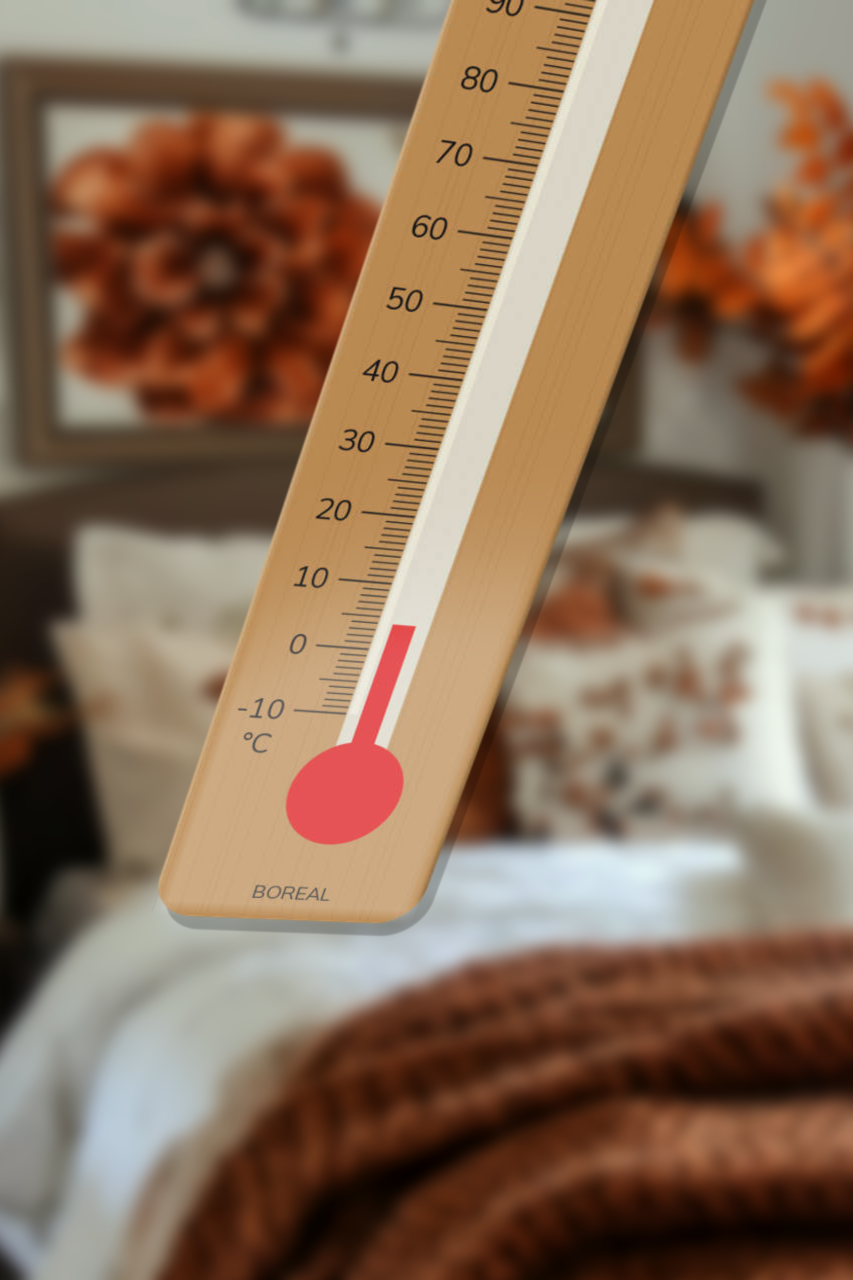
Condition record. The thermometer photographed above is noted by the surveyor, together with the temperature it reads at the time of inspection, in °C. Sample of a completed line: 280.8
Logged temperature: 4
